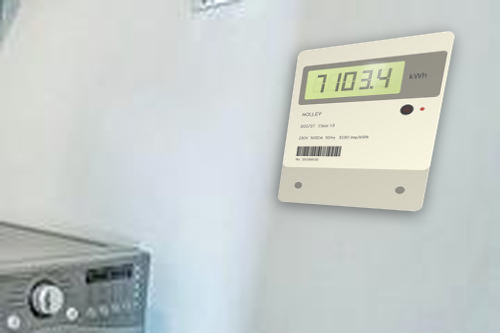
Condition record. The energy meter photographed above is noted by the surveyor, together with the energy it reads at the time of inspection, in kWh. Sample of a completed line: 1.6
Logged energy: 7103.4
